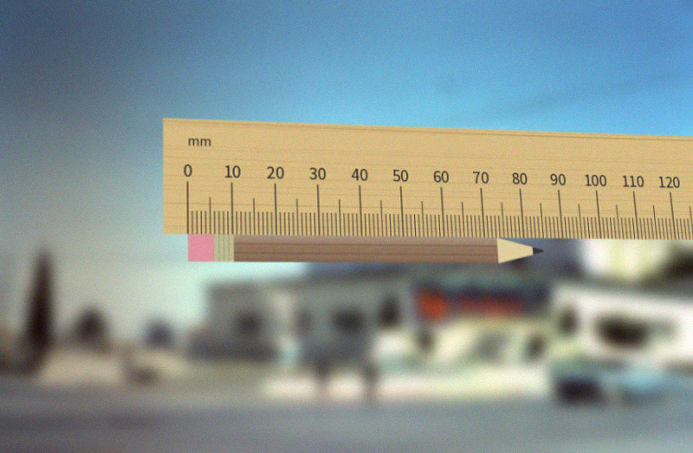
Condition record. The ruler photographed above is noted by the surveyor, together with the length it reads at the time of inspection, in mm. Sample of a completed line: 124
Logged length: 85
